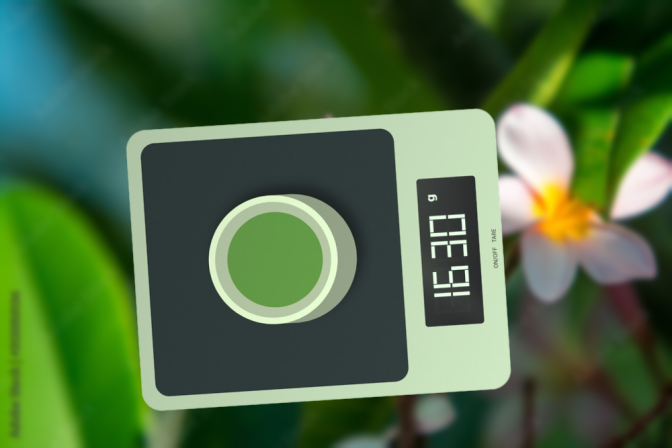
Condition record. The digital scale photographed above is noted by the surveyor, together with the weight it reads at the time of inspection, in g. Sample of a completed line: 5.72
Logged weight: 1630
